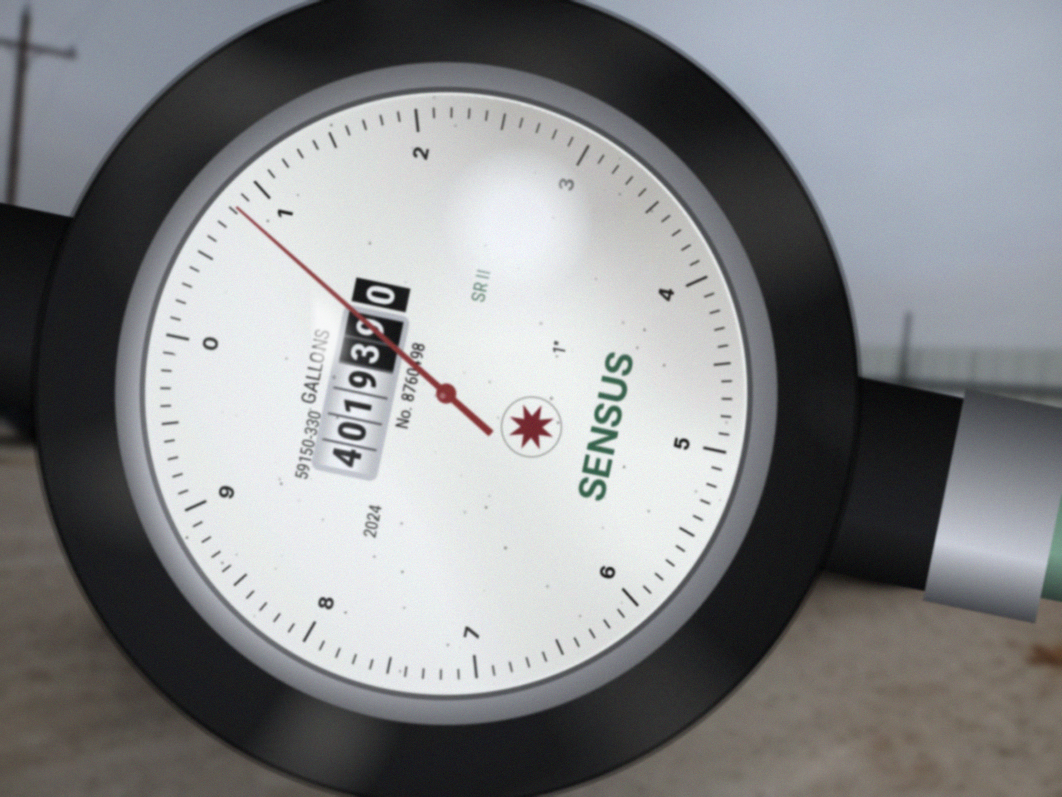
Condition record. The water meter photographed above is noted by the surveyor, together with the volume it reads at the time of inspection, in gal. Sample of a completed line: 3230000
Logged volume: 4019390.8
